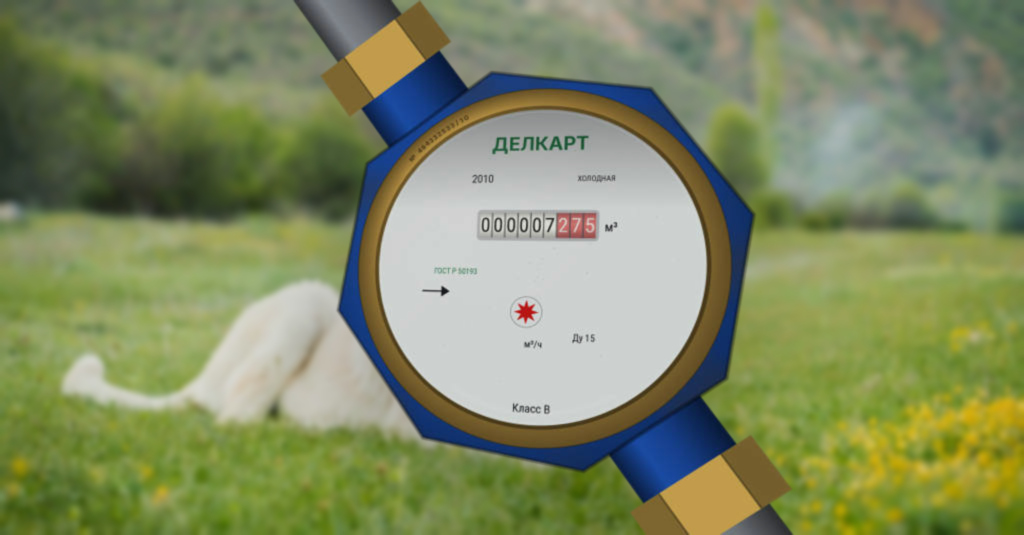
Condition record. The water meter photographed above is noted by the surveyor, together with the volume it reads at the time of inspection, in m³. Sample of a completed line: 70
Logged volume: 7.275
